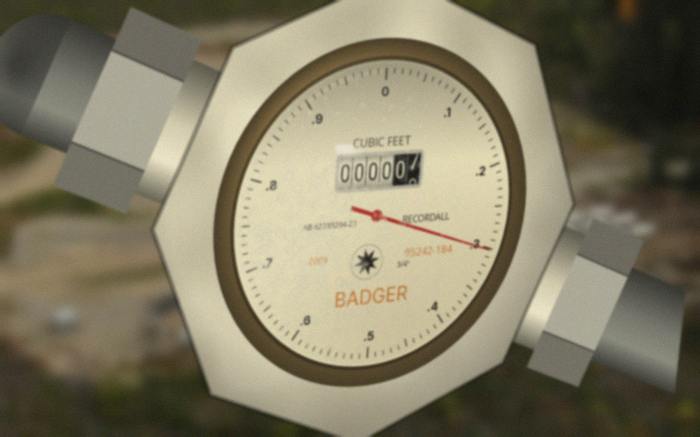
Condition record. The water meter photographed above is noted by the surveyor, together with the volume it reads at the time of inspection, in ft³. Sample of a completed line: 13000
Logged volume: 7.30
